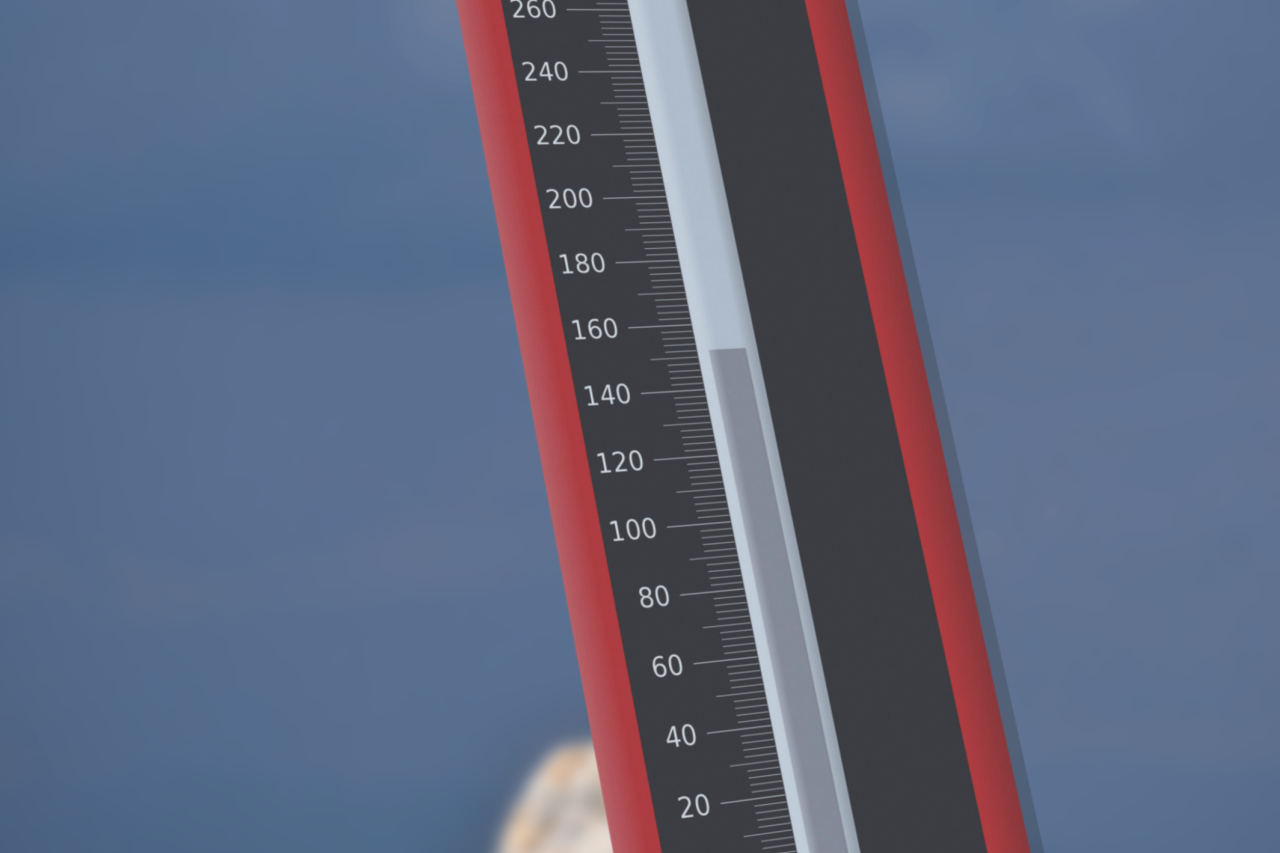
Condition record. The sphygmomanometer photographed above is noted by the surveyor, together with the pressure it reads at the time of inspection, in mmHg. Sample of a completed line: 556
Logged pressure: 152
